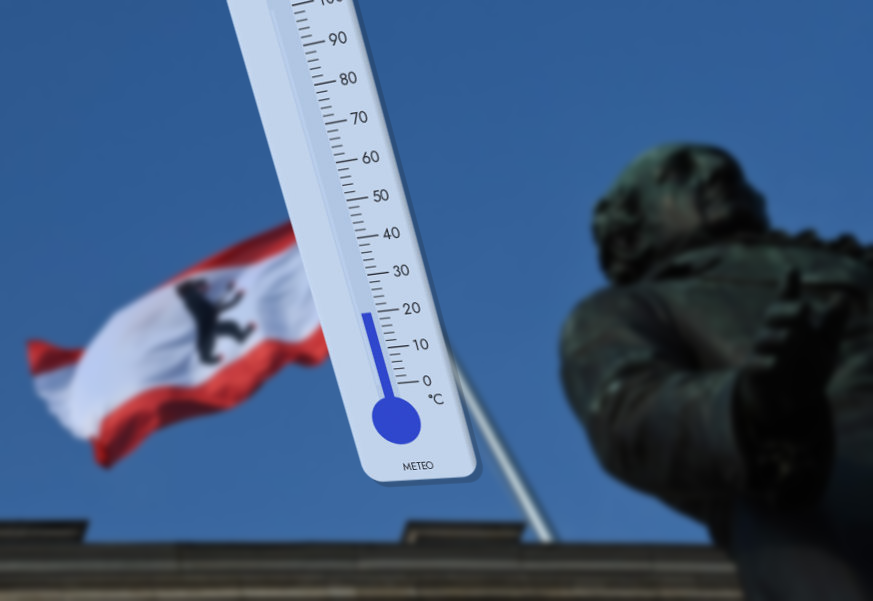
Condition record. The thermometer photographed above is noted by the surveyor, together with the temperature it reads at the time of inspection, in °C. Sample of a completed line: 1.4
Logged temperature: 20
